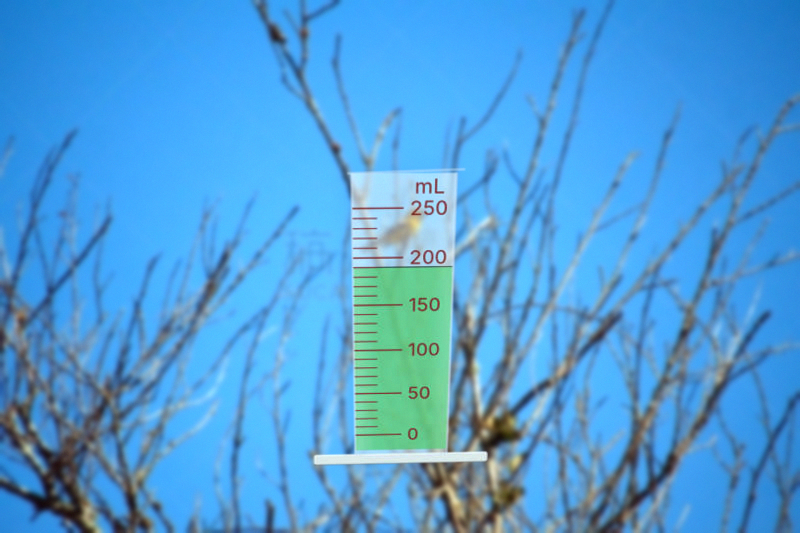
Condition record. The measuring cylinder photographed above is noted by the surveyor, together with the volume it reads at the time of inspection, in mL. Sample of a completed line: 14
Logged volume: 190
